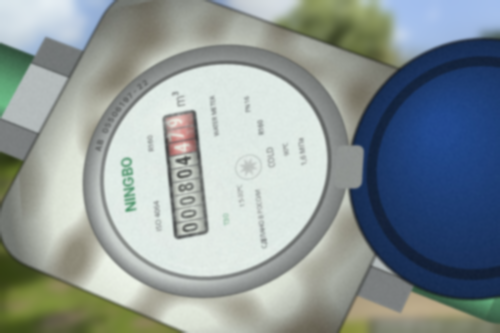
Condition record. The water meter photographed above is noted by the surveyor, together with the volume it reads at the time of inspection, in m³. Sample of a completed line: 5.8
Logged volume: 804.479
